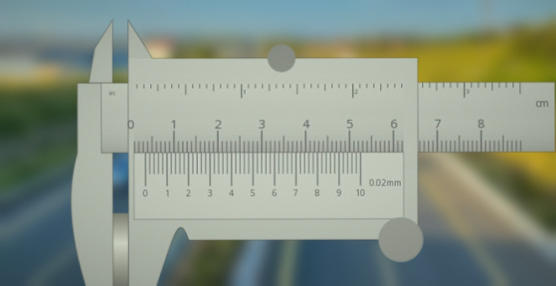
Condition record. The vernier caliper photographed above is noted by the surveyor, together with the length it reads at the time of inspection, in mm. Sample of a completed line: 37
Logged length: 3.5
